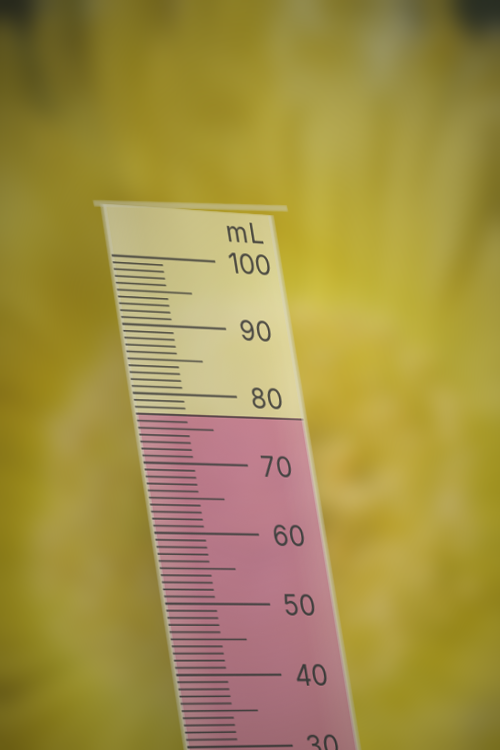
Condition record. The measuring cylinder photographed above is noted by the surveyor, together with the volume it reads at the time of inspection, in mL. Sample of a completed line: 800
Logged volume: 77
